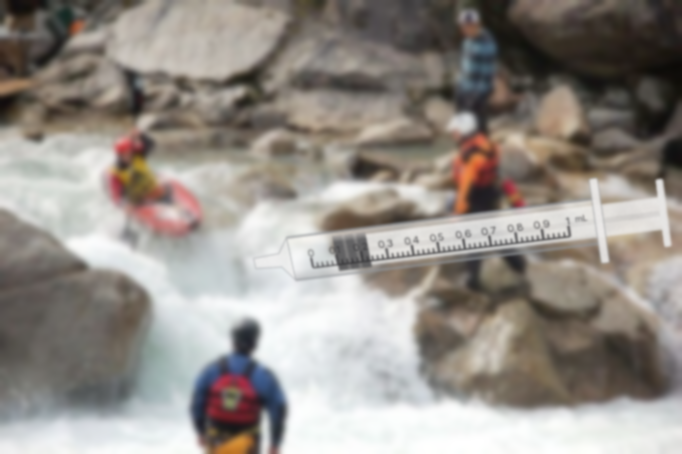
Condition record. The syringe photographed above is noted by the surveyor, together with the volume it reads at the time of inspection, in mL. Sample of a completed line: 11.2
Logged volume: 0.1
